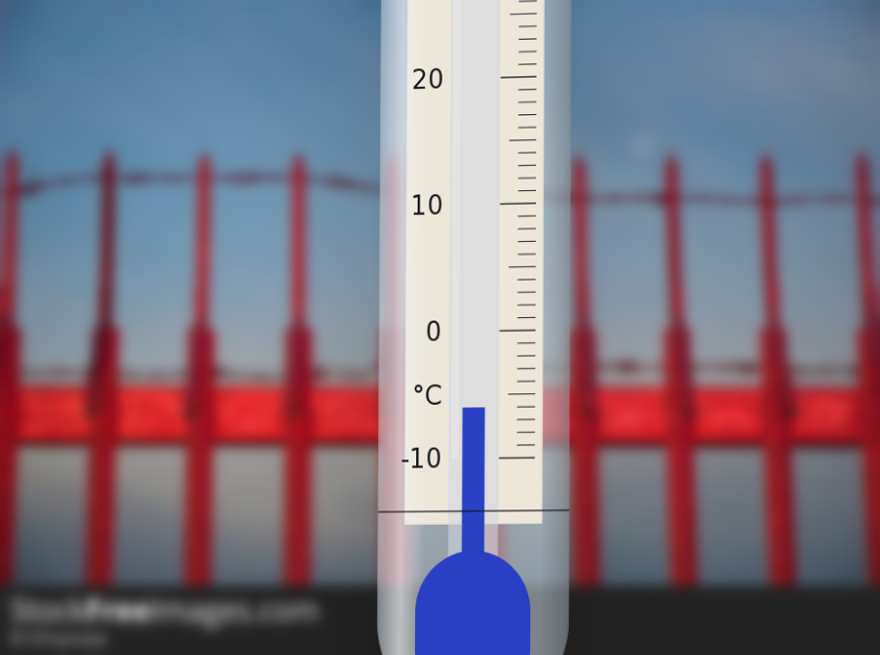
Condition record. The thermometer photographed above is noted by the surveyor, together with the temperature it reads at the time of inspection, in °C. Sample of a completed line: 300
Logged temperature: -6
